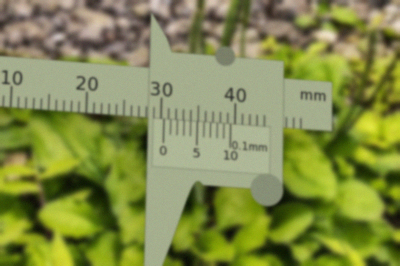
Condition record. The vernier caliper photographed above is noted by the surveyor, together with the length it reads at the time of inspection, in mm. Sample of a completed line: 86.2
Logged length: 30.4
